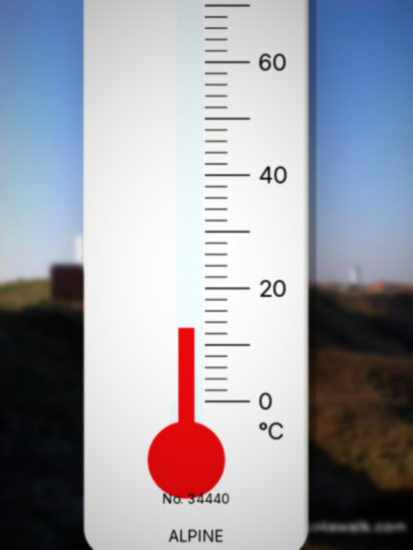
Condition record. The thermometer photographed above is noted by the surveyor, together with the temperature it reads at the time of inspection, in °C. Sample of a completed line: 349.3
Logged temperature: 13
